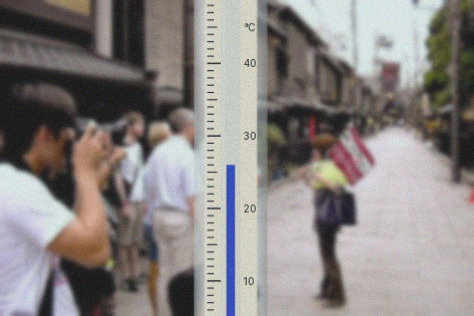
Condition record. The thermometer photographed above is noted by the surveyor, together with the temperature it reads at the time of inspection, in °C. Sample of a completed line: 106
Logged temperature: 26
